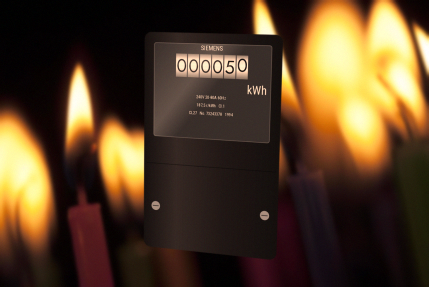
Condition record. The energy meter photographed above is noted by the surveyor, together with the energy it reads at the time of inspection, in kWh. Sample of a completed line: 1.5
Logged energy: 50
